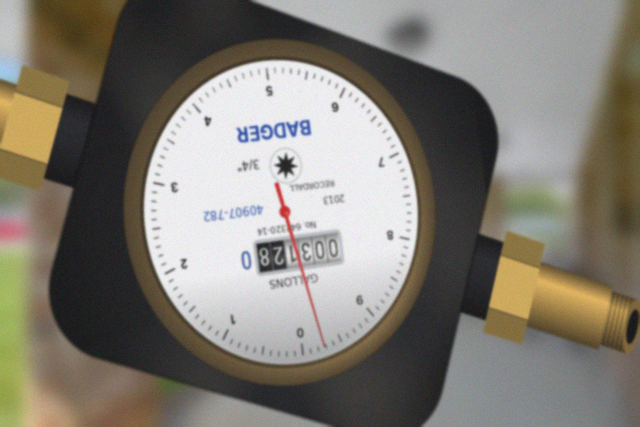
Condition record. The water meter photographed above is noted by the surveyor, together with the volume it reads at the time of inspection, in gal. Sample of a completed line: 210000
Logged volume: 31279.7
